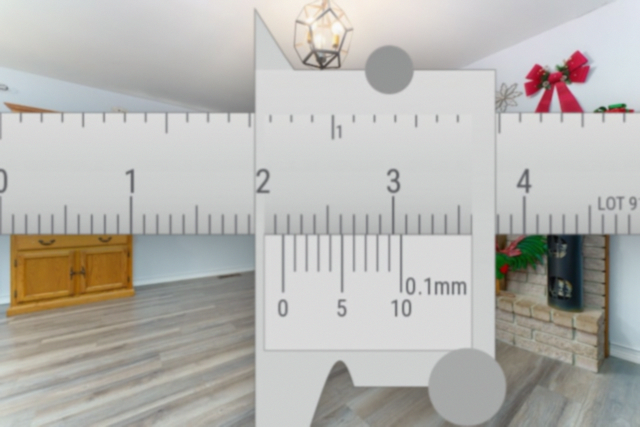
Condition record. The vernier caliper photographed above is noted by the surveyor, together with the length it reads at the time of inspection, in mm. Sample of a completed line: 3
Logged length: 21.6
